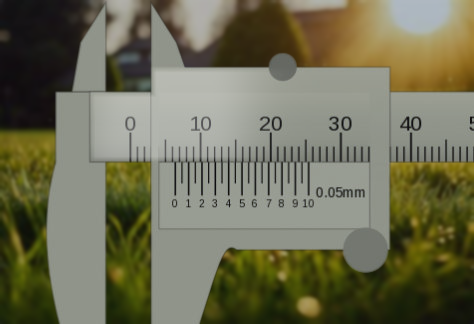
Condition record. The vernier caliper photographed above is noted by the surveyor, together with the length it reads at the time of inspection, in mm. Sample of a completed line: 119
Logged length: 6.4
